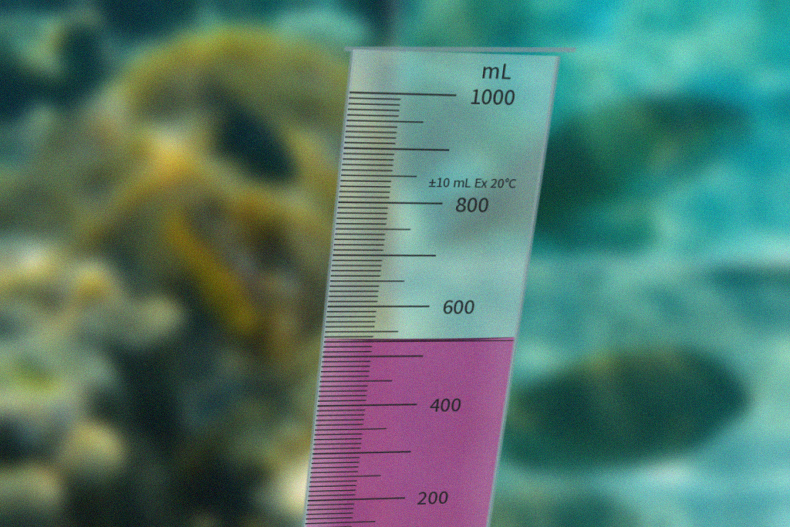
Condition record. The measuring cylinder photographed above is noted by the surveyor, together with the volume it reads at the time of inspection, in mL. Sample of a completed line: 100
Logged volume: 530
